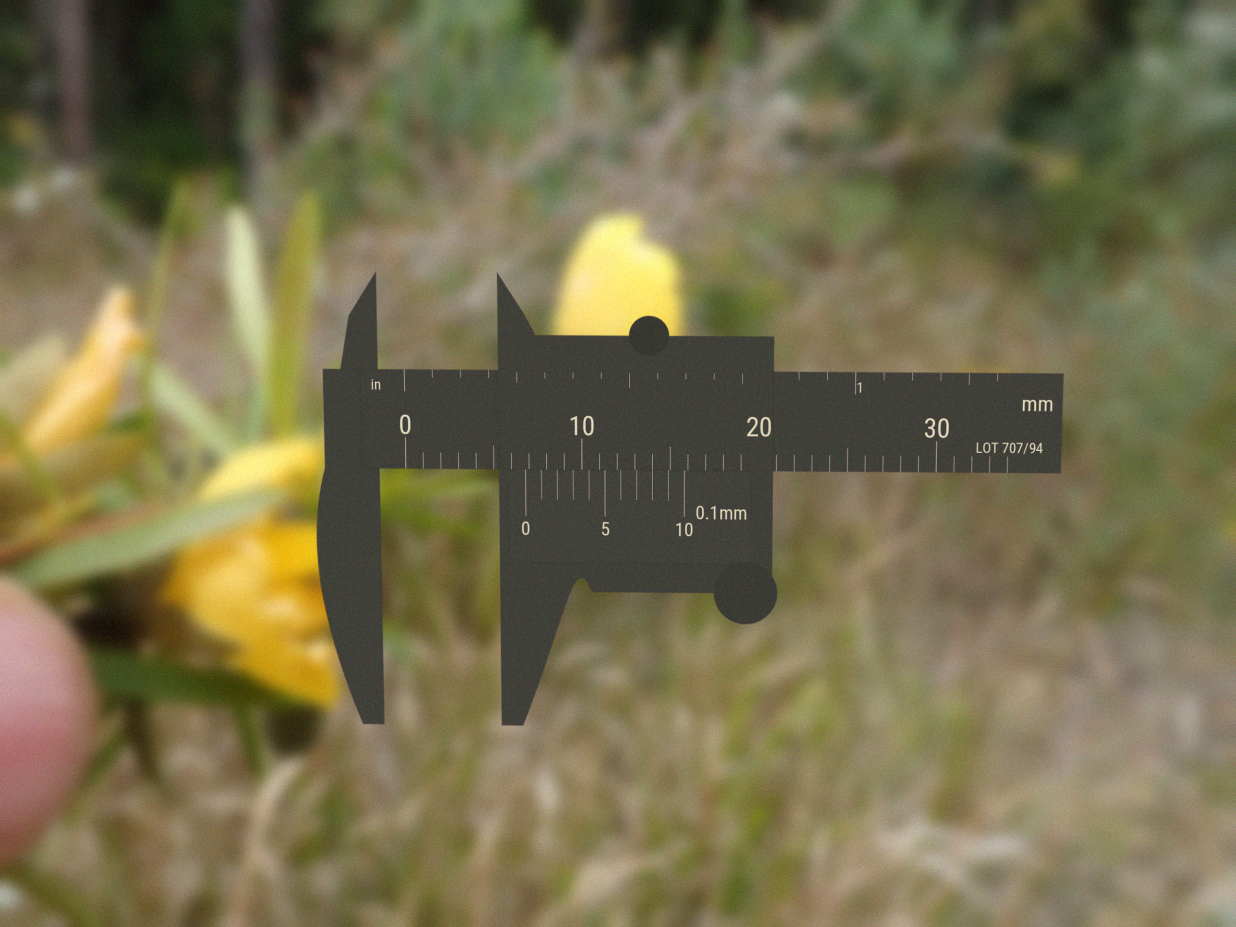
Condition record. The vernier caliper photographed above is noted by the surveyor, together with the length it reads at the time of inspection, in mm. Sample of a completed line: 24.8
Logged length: 6.8
